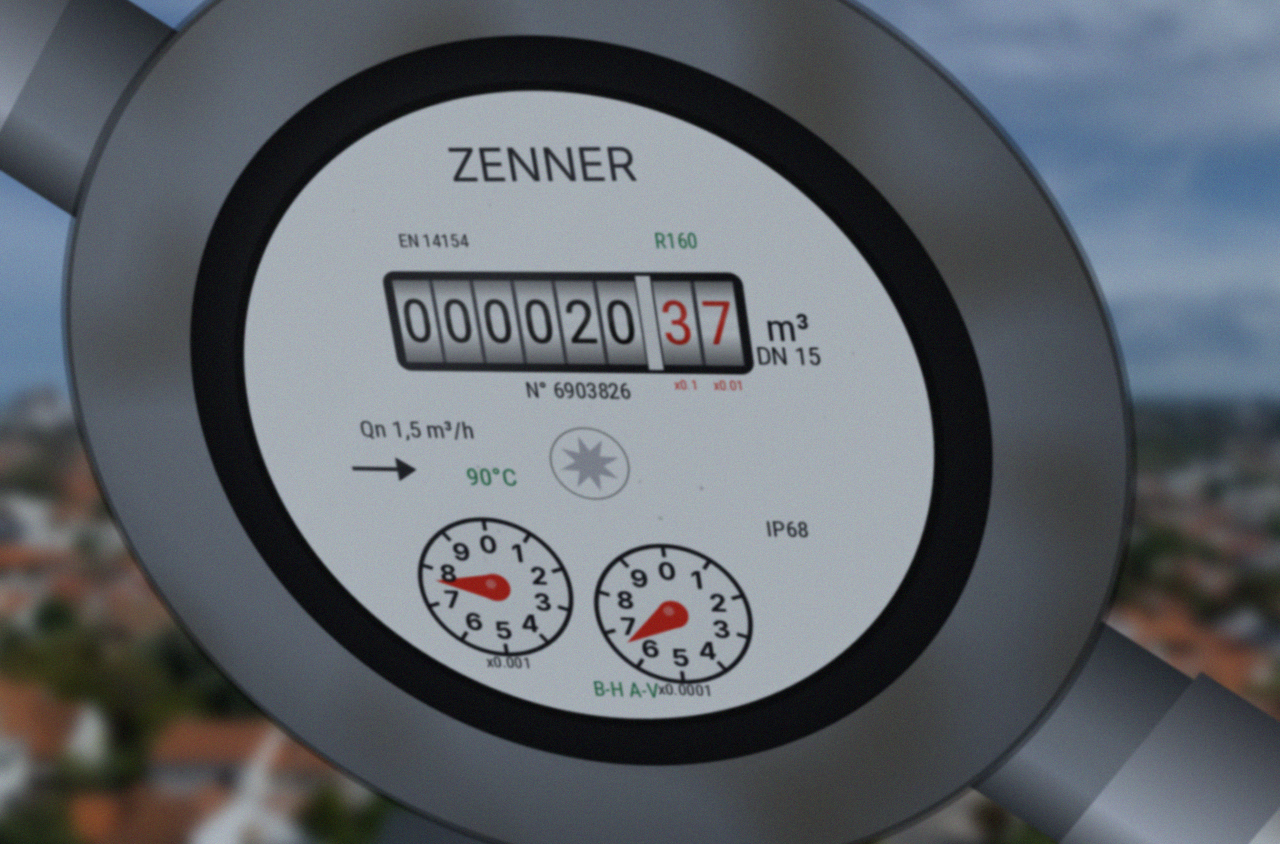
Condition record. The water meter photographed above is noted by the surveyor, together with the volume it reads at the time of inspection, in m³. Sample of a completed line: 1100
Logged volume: 20.3776
